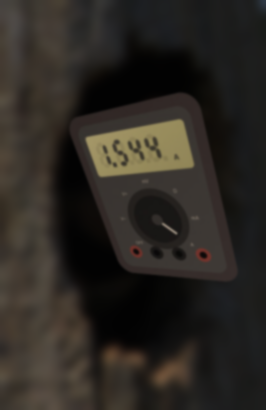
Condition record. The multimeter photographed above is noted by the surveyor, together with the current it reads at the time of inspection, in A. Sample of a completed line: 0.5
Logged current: 1.544
